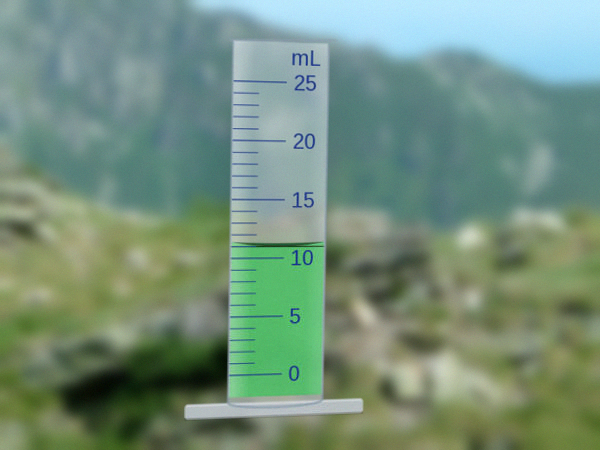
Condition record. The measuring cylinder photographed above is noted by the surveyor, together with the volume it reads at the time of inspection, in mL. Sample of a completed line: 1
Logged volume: 11
